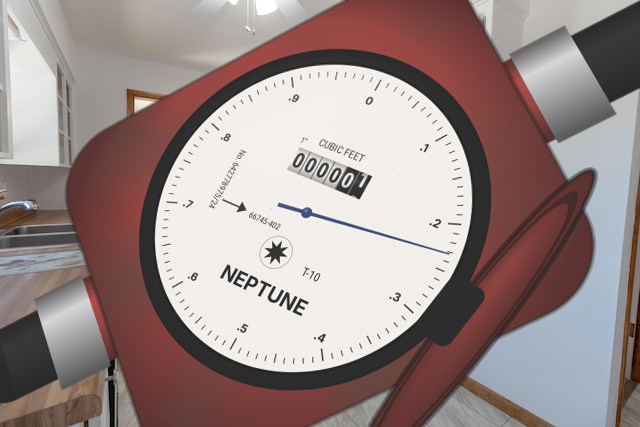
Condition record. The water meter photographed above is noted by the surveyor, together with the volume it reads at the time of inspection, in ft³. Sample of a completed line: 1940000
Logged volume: 1.23
